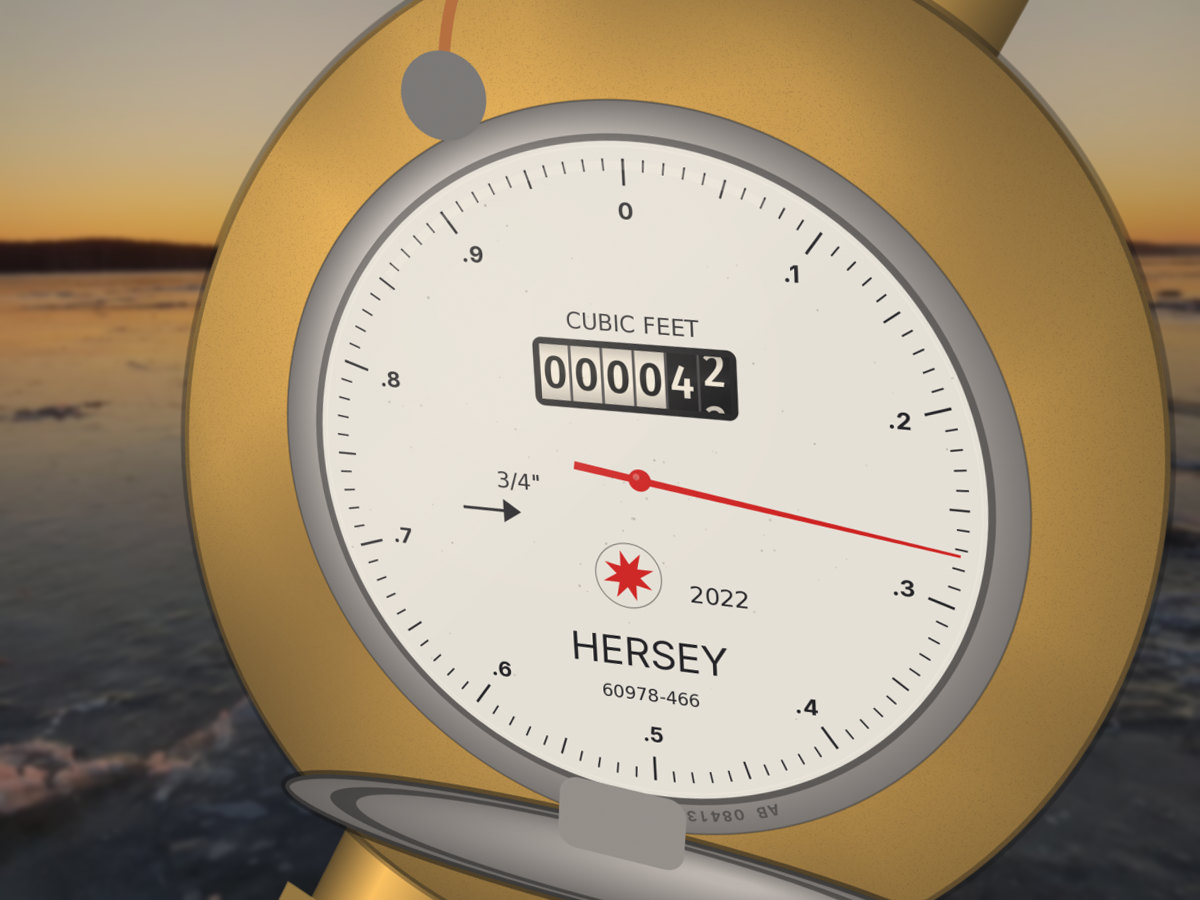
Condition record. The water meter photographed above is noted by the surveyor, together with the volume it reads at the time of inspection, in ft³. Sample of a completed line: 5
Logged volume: 42.27
